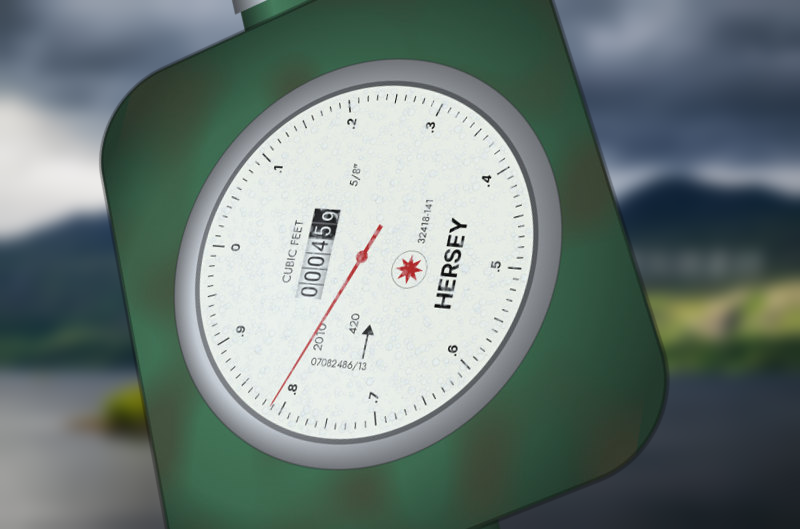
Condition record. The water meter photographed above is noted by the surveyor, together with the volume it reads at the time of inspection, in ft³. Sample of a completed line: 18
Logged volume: 458.81
